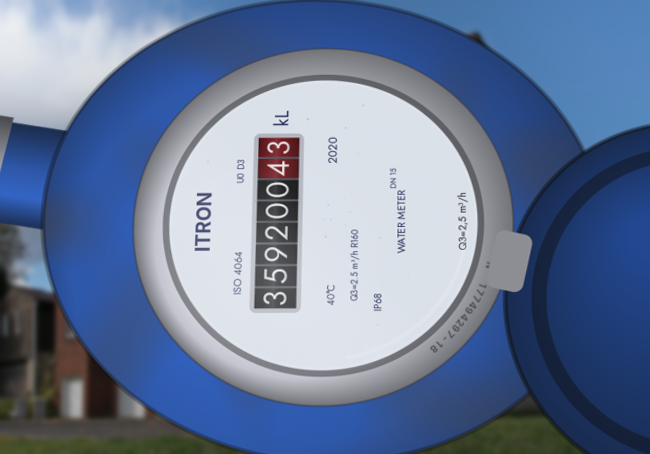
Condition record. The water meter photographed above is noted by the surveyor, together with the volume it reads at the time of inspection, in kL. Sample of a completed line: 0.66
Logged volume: 359200.43
